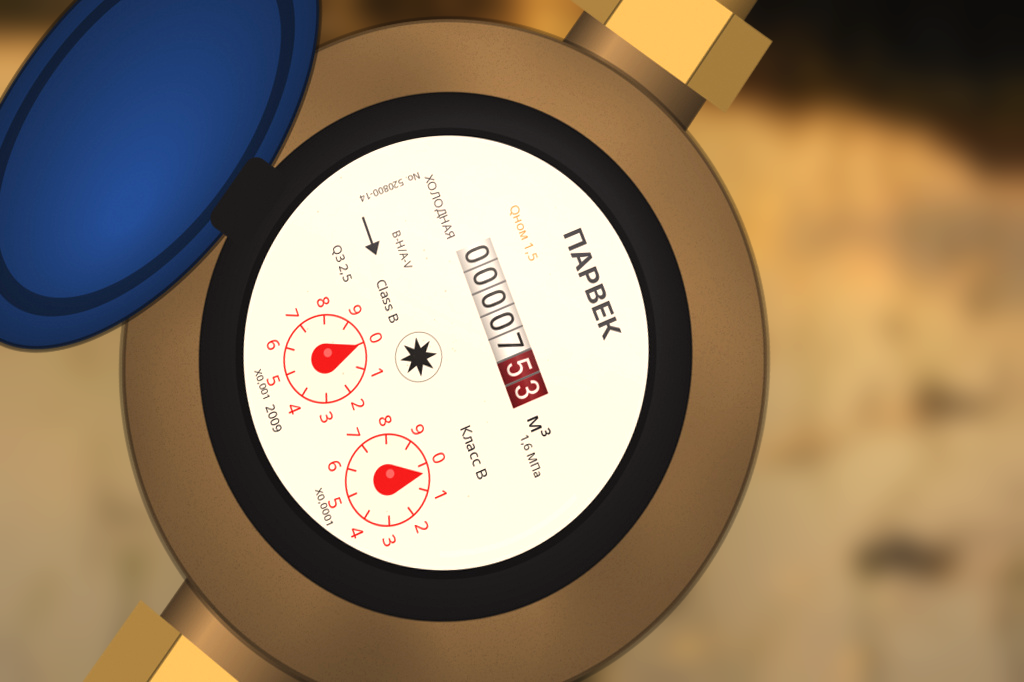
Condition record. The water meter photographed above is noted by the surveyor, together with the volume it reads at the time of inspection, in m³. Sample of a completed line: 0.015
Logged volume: 7.5300
